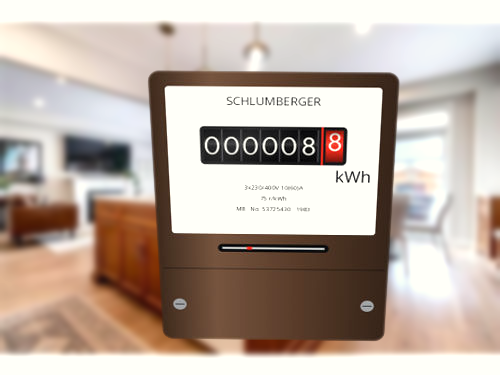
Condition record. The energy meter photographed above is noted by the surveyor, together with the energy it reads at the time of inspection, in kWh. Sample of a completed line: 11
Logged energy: 8.8
